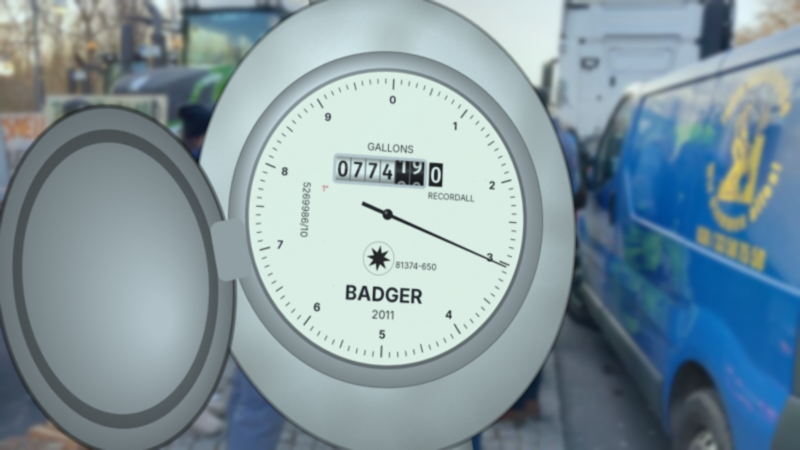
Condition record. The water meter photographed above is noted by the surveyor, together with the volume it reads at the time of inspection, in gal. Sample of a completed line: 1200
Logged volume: 774193.0
